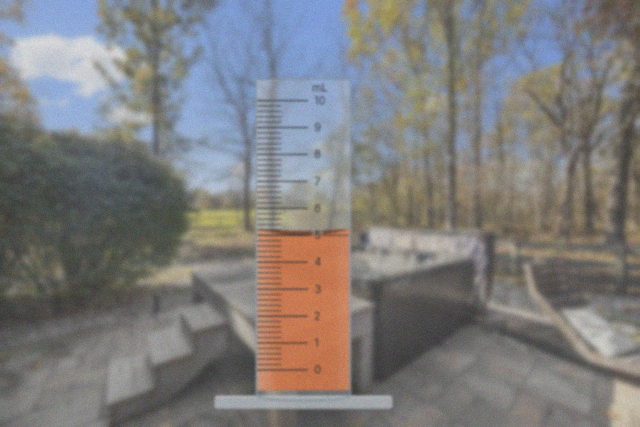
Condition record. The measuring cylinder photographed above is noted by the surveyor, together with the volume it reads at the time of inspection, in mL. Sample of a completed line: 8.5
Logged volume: 5
